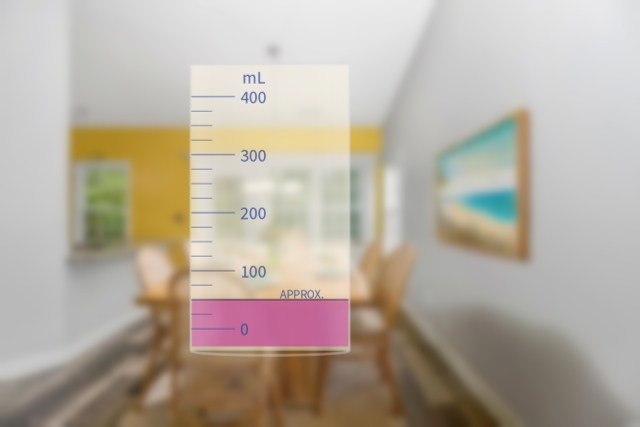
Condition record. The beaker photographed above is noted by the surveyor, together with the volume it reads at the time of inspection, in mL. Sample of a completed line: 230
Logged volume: 50
